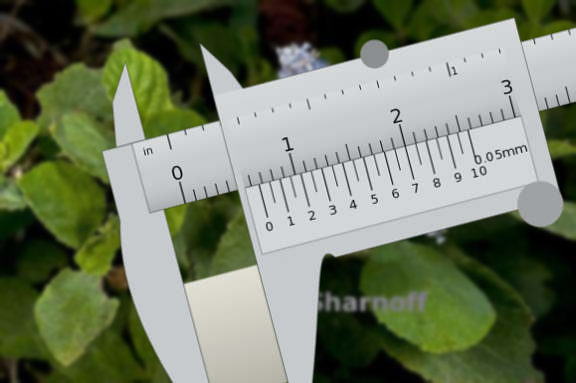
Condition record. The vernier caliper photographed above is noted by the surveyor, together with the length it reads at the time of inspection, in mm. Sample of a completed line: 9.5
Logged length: 6.7
